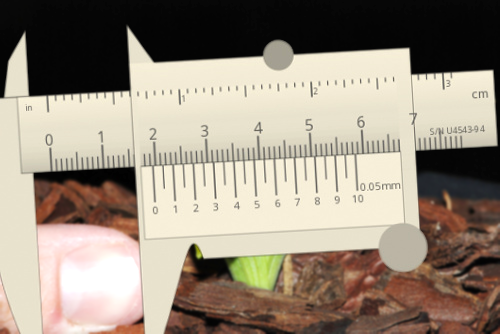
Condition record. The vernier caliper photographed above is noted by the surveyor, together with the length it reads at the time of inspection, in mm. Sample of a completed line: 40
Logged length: 19.5
